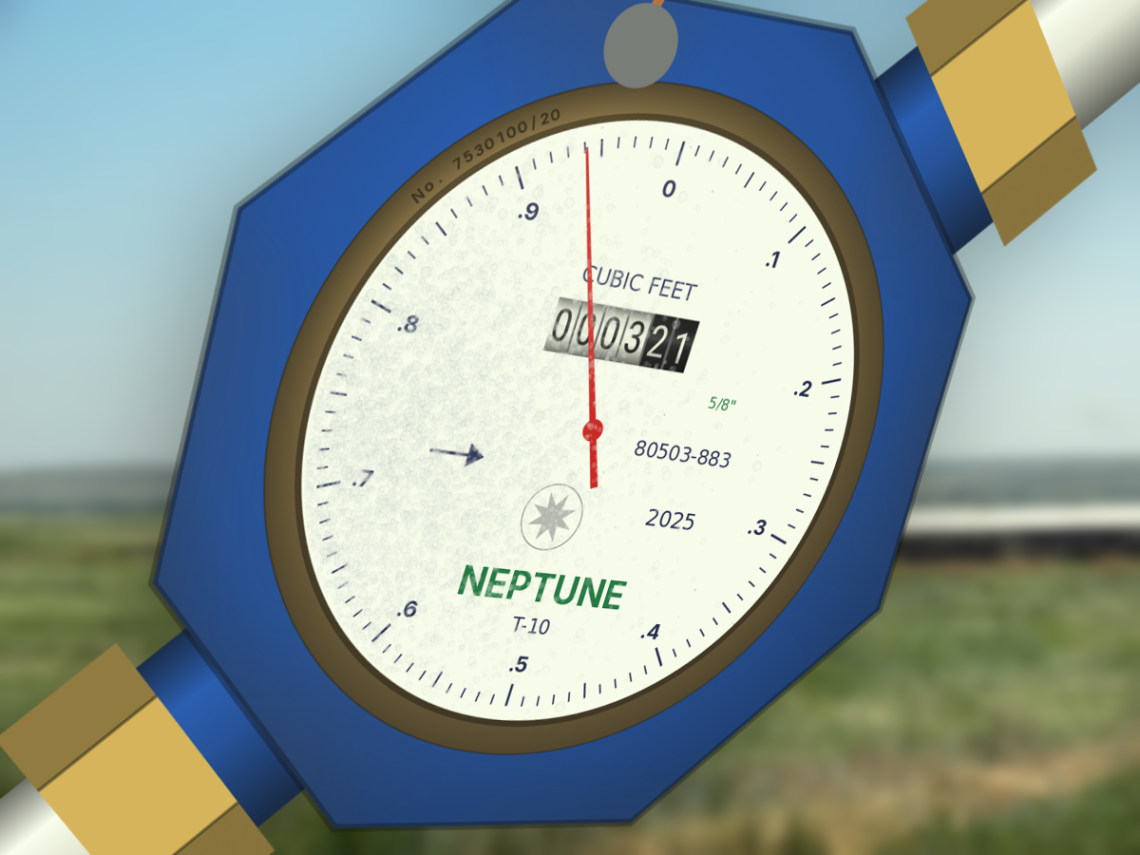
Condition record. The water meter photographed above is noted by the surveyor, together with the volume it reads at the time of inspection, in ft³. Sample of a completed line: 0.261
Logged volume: 320.94
